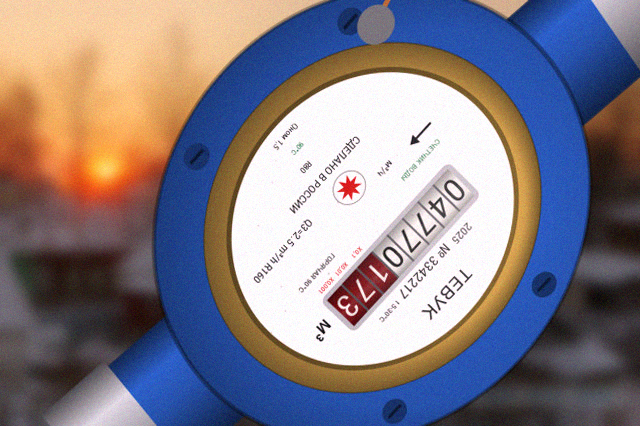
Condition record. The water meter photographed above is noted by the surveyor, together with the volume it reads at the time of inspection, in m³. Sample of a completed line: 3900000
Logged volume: 4770.173
